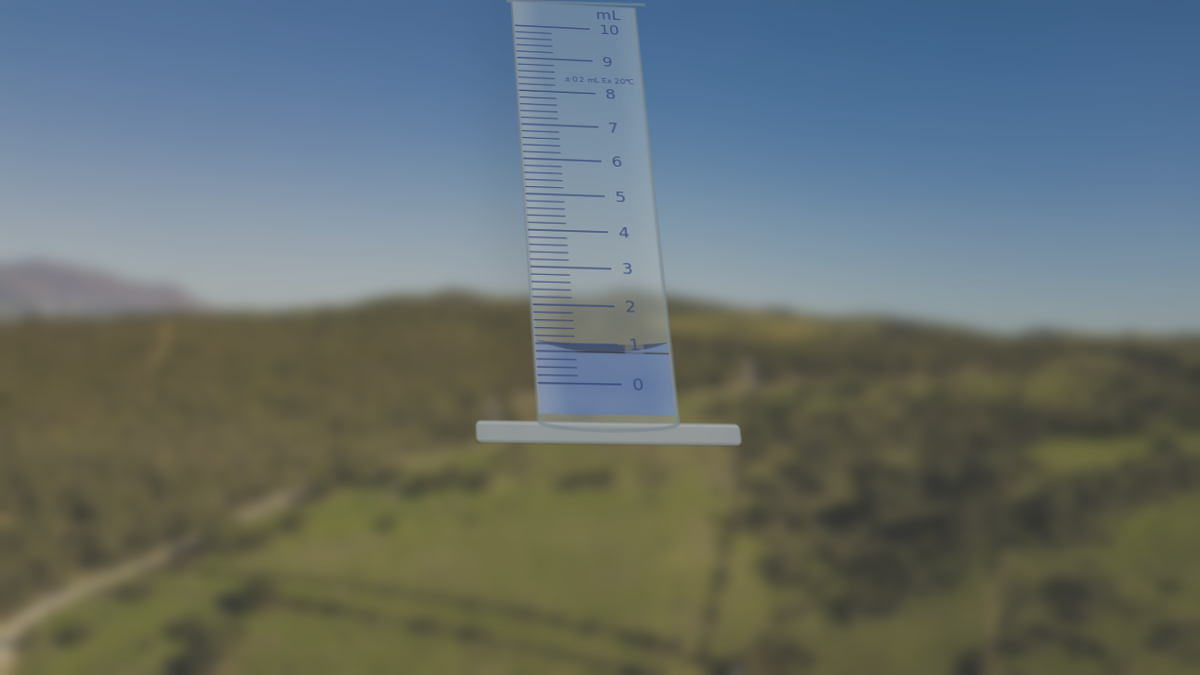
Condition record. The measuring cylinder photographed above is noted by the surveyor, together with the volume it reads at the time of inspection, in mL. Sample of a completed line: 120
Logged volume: 0.8
